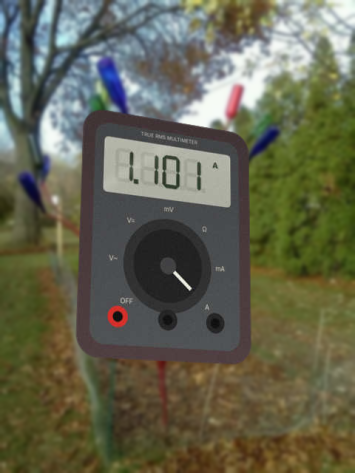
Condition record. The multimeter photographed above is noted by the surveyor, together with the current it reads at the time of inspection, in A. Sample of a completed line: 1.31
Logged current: 1.101
